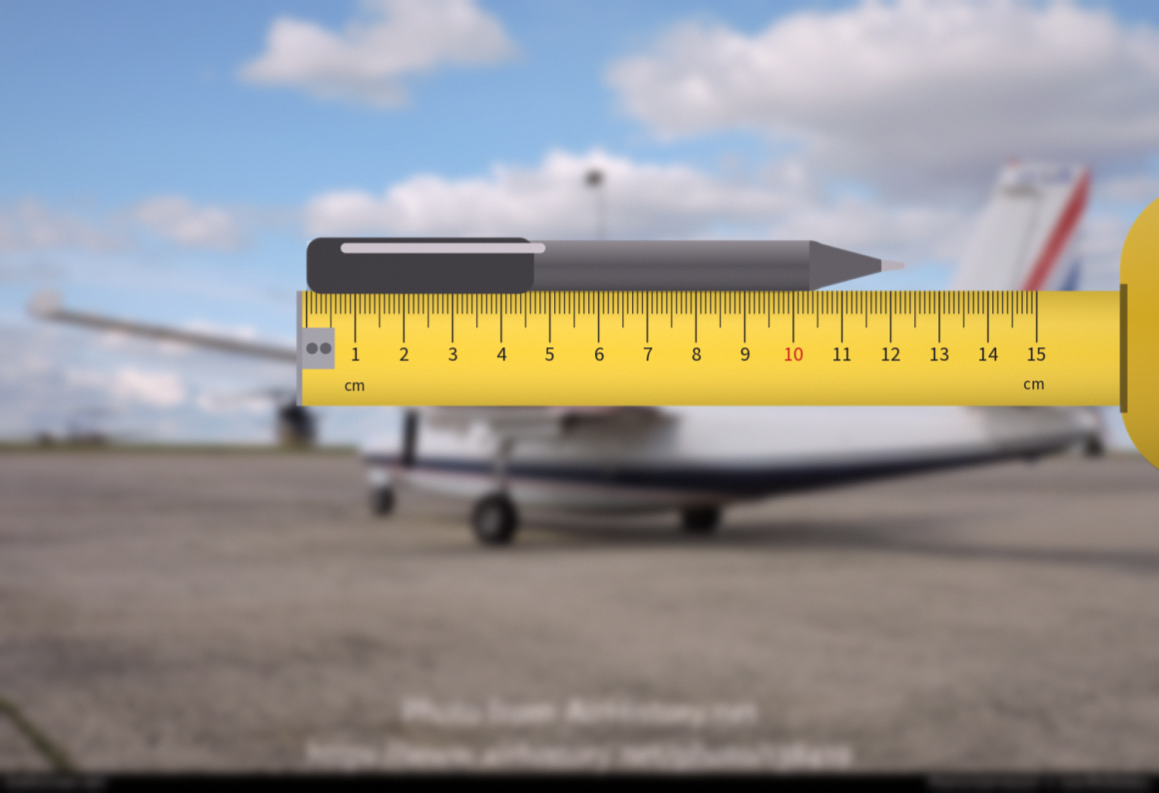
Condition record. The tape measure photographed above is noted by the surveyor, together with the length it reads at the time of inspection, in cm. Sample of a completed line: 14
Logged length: 12.3
